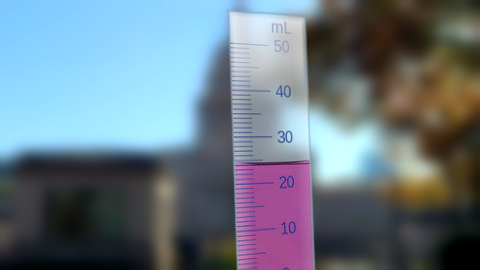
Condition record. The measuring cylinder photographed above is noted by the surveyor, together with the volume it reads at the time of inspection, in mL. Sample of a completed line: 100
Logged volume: 24
